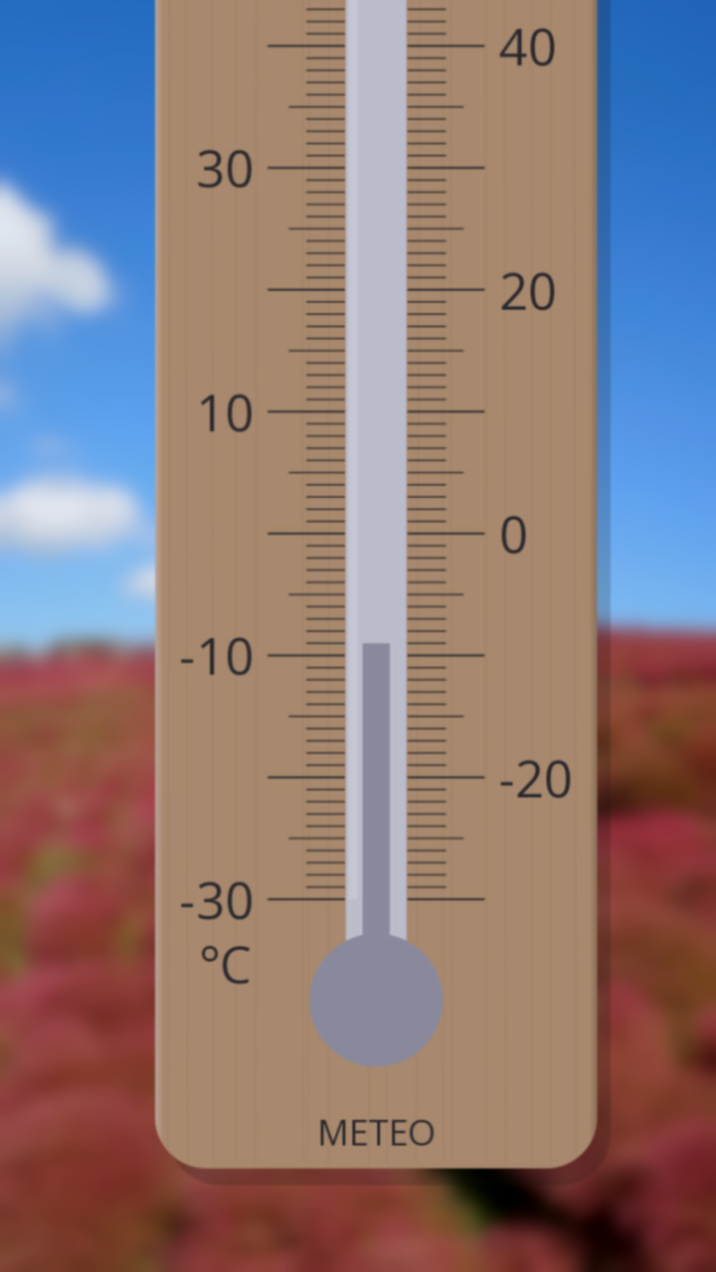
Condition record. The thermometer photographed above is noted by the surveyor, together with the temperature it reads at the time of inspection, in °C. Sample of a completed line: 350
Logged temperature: -9
